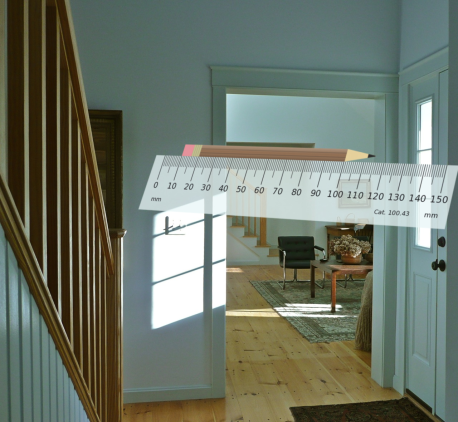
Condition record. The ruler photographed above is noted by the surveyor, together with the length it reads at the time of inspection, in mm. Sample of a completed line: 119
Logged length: 105
